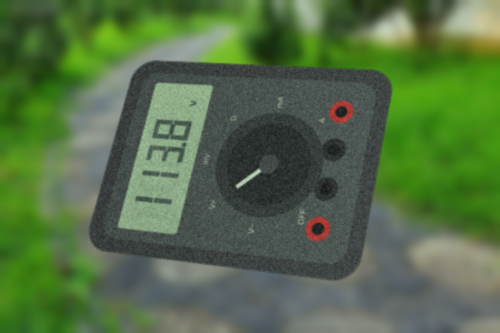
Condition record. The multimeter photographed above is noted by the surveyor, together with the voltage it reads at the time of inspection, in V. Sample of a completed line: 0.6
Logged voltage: 113.8
